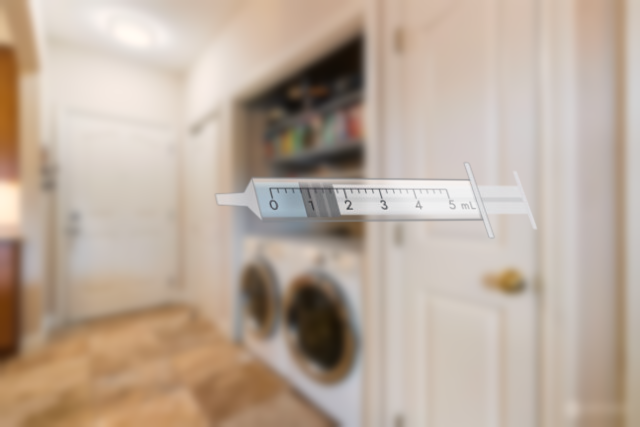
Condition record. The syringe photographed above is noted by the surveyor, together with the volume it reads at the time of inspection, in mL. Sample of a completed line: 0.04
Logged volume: 0.8
